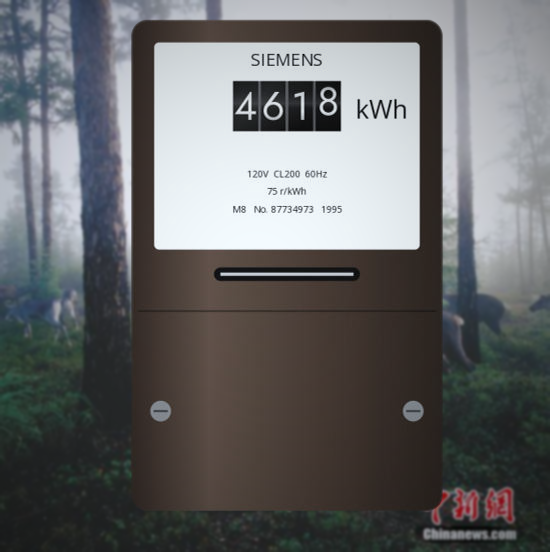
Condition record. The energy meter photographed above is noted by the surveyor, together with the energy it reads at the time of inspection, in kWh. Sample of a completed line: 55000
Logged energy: 4618
